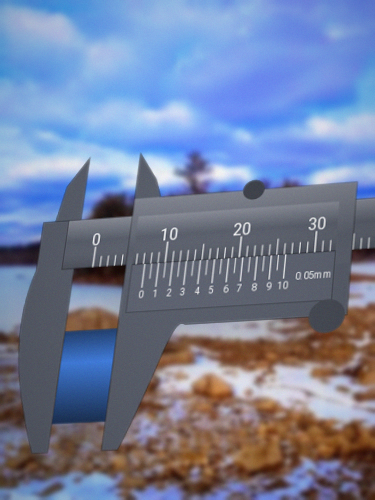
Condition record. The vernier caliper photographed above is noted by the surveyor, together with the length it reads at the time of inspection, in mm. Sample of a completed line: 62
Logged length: 7.2
